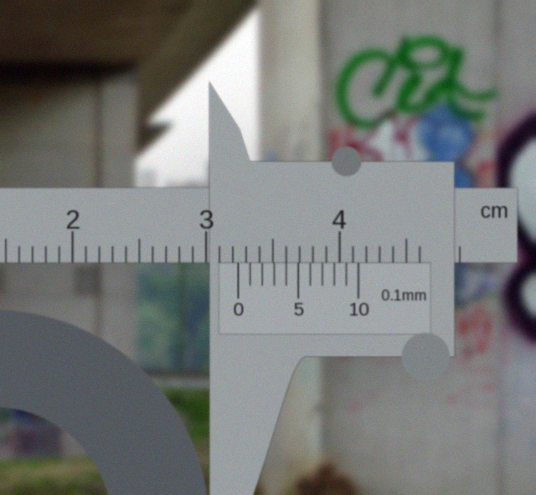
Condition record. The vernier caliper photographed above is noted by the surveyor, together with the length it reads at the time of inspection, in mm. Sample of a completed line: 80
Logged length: 32.4
